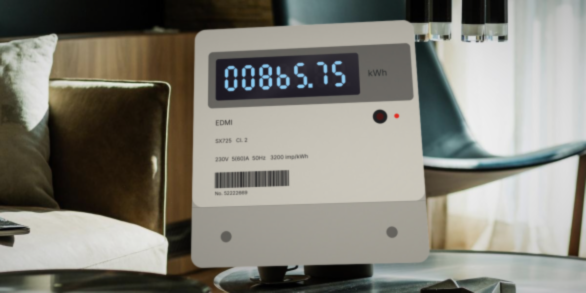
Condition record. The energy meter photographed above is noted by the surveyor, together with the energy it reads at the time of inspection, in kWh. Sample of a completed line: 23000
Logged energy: 865.75
